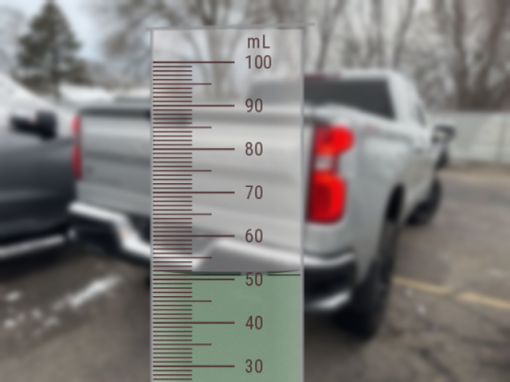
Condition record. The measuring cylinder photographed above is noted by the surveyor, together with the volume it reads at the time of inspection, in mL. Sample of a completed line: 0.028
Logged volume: 51
